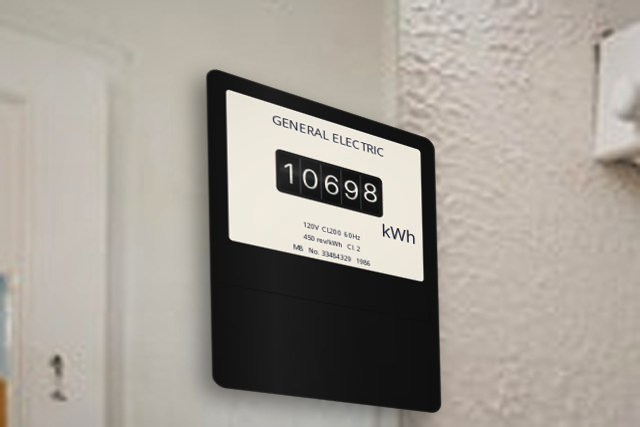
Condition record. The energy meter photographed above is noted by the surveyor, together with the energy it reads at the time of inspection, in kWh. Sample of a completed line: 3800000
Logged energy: 10698
